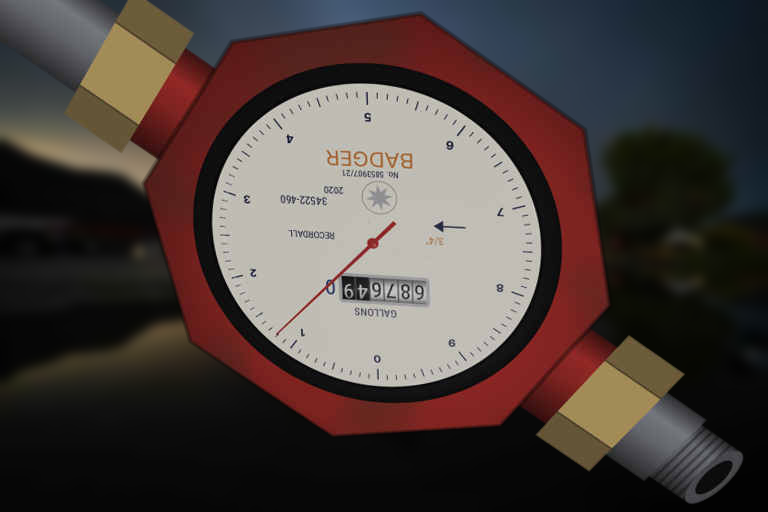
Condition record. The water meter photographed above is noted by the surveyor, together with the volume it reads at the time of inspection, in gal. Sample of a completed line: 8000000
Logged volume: 6876491.2
